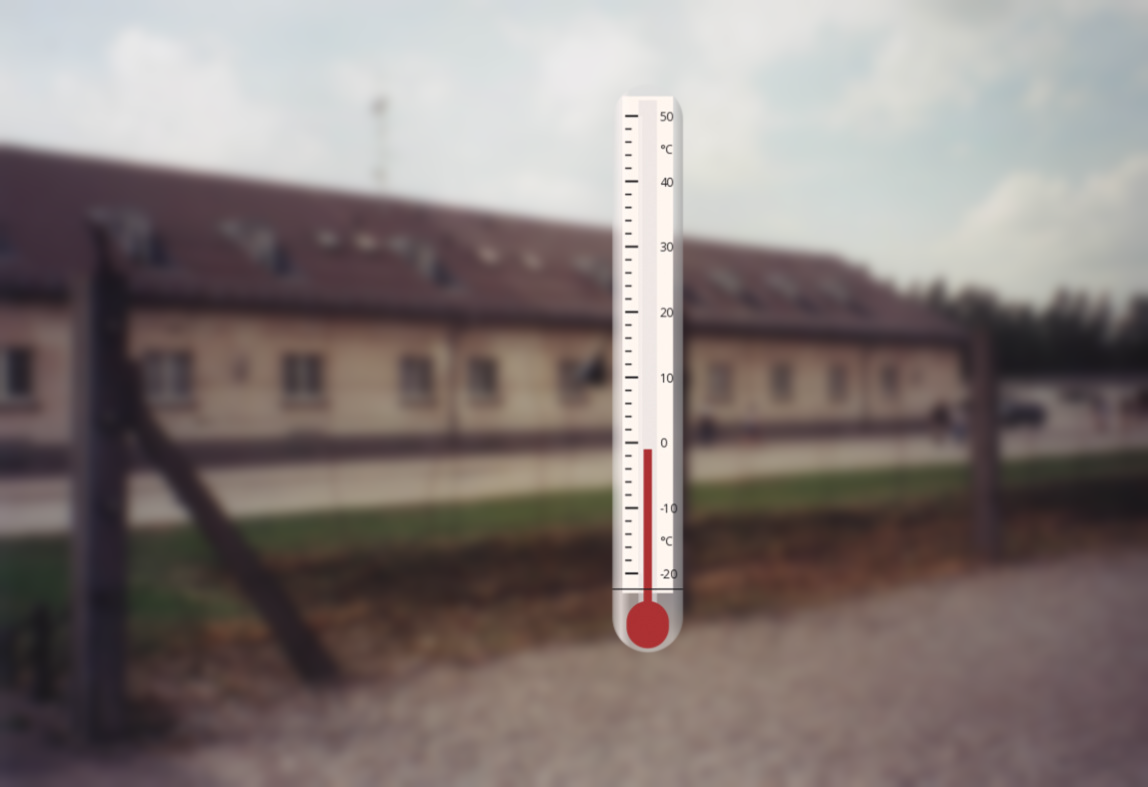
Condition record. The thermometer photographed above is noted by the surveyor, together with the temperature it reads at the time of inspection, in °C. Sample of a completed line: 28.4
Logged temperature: -1
